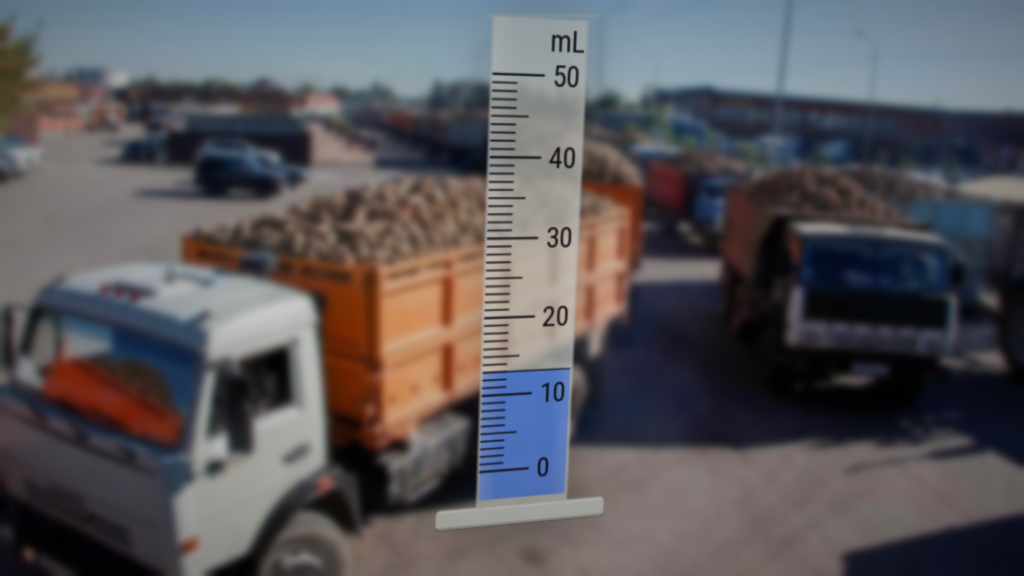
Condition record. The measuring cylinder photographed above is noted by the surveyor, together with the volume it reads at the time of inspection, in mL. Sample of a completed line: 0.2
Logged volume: 13
